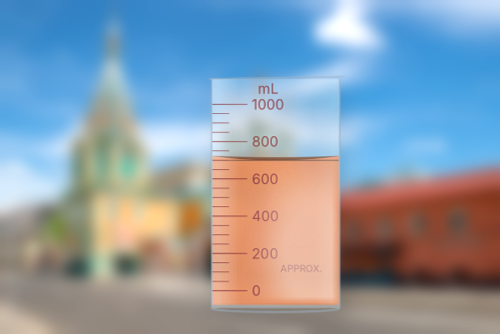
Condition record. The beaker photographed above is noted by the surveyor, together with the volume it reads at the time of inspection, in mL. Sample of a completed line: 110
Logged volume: 700
